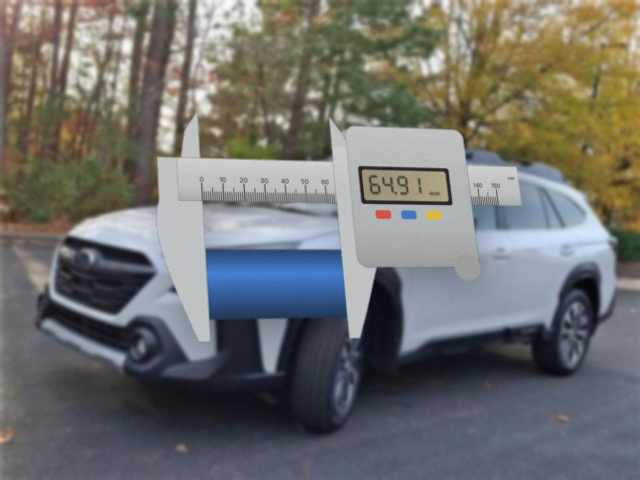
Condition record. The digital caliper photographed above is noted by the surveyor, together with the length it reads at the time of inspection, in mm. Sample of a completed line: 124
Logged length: 64.91
